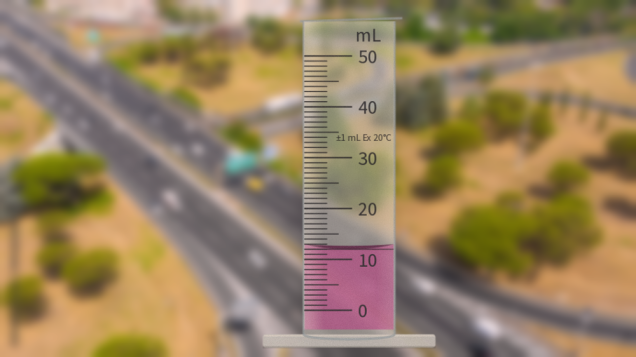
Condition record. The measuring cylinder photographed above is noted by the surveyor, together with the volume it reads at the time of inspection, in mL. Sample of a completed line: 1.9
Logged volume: 12
